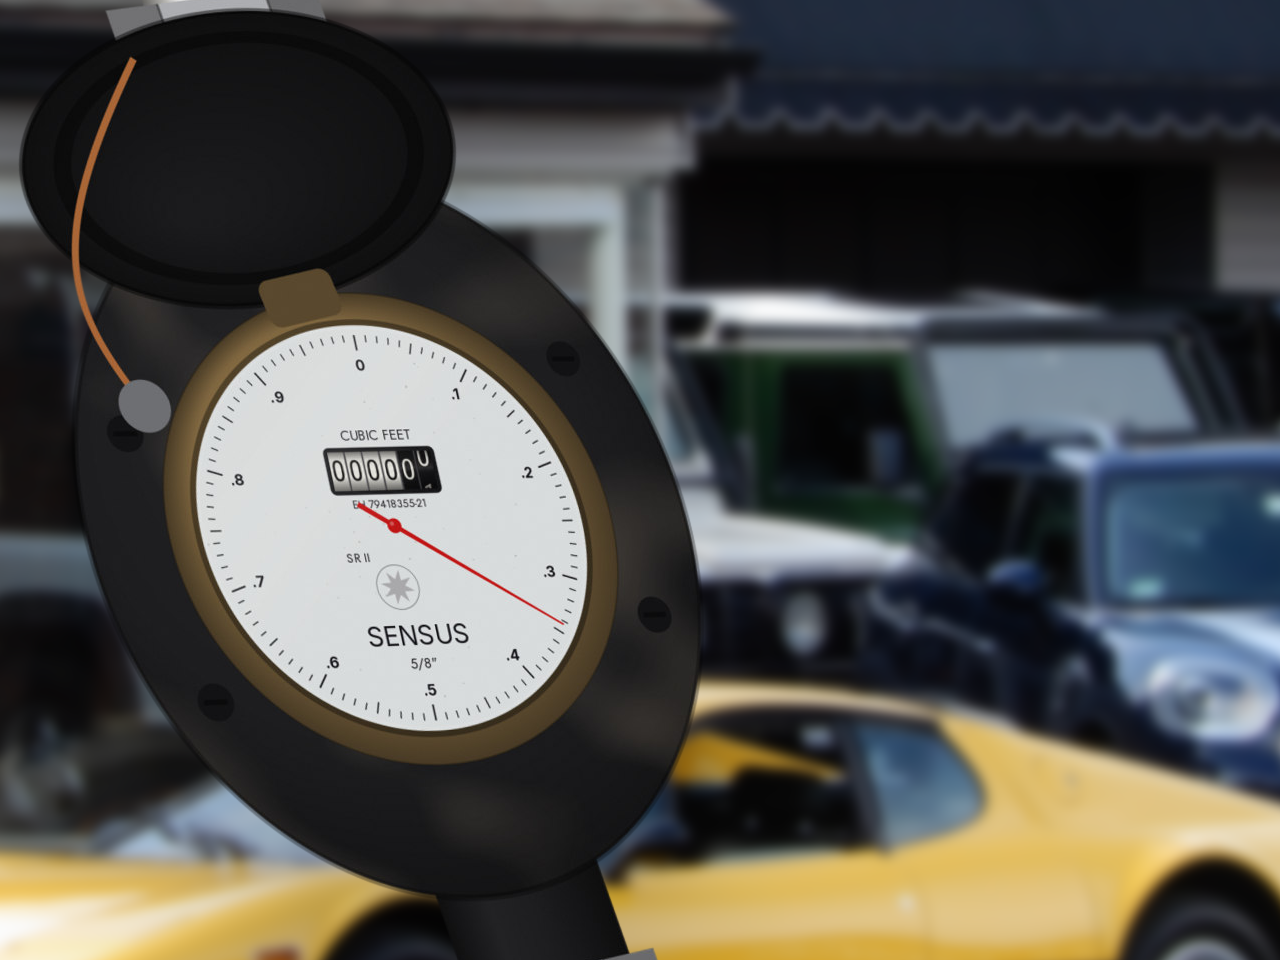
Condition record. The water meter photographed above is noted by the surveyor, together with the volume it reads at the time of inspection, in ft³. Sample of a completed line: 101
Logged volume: 0.34
